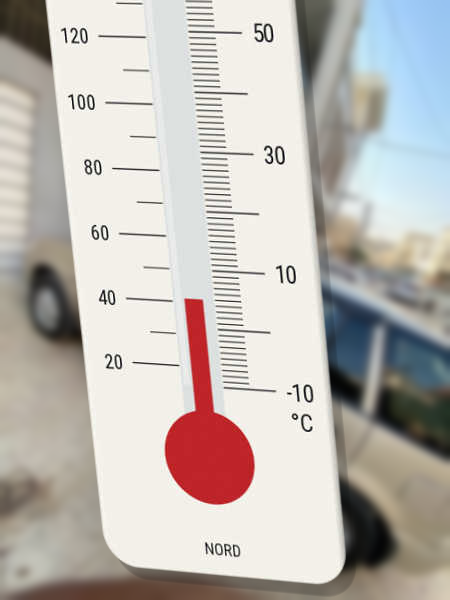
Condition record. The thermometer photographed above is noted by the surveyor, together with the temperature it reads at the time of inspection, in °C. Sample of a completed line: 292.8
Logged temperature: 5
